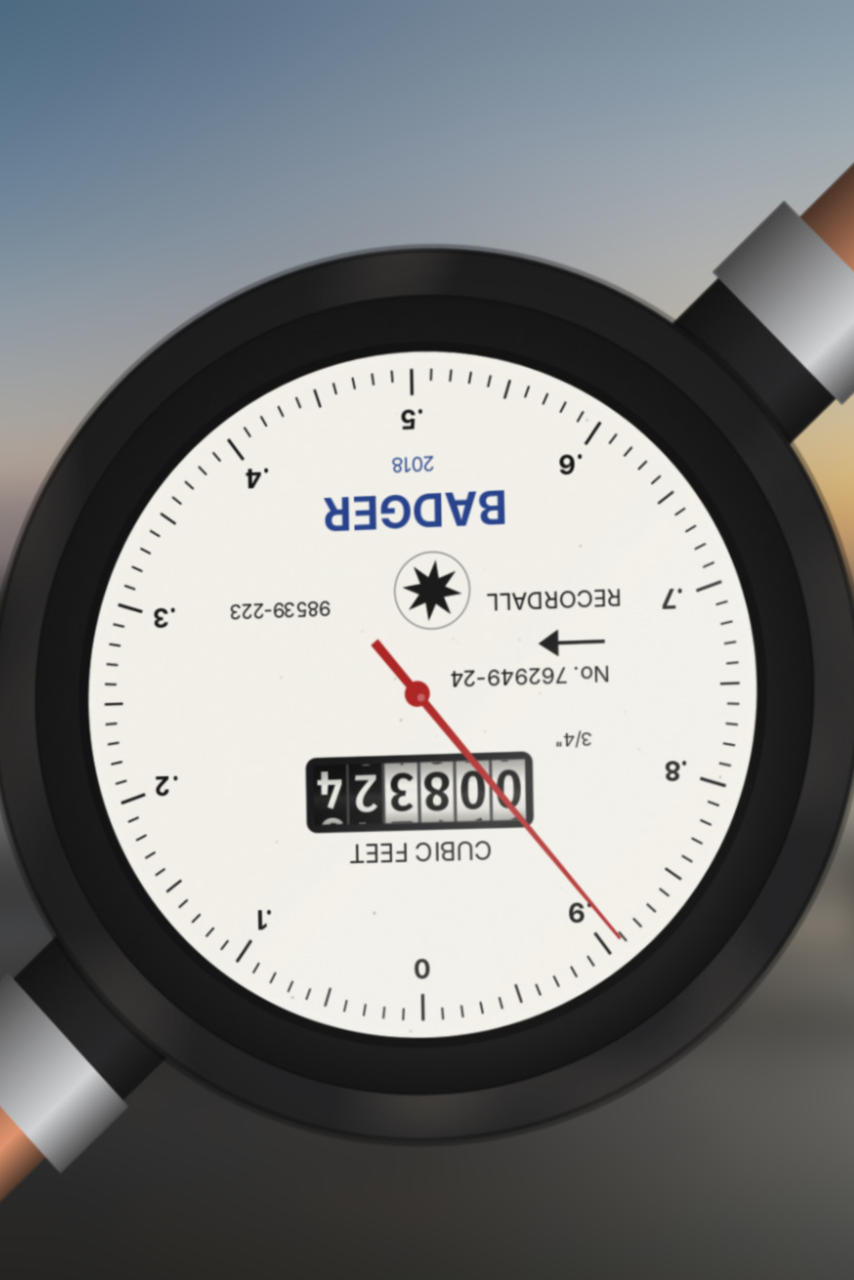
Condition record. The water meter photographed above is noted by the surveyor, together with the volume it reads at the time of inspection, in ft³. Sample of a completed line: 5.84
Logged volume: 8323.89
